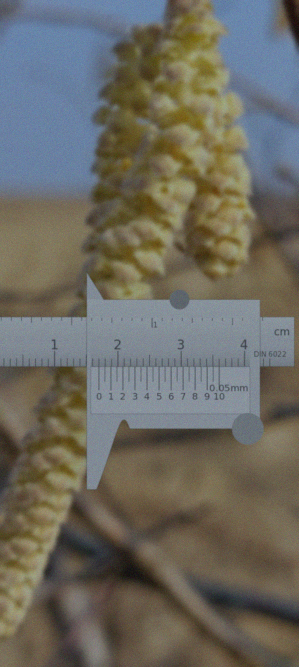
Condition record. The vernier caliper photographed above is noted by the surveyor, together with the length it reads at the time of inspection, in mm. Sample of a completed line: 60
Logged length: 17.0
